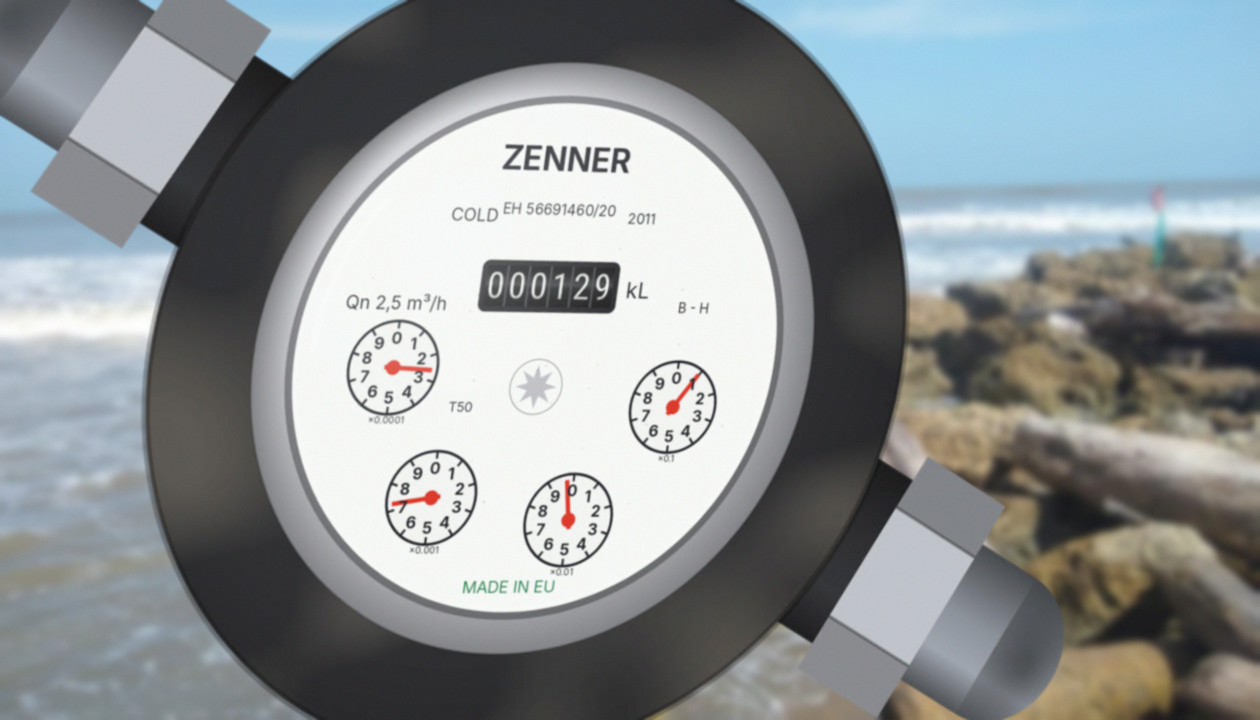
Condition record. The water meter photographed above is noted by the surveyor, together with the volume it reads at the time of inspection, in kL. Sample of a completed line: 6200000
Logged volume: 129.0972
